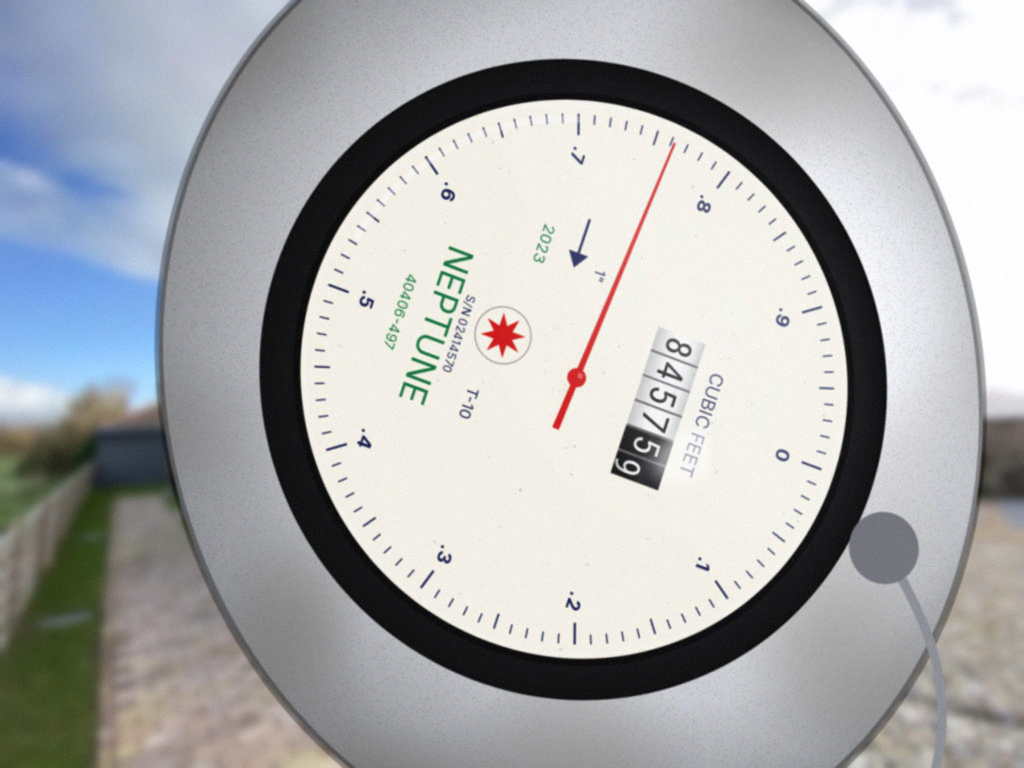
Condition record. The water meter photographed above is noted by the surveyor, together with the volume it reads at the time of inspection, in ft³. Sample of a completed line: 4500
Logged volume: 845758.76
